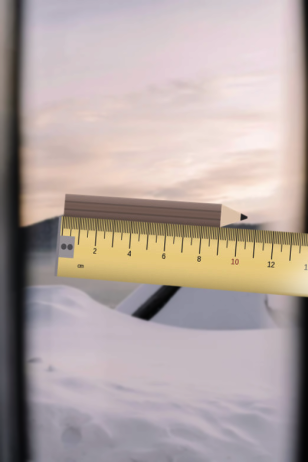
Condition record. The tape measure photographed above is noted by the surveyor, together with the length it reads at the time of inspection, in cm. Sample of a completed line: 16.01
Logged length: 10.5
